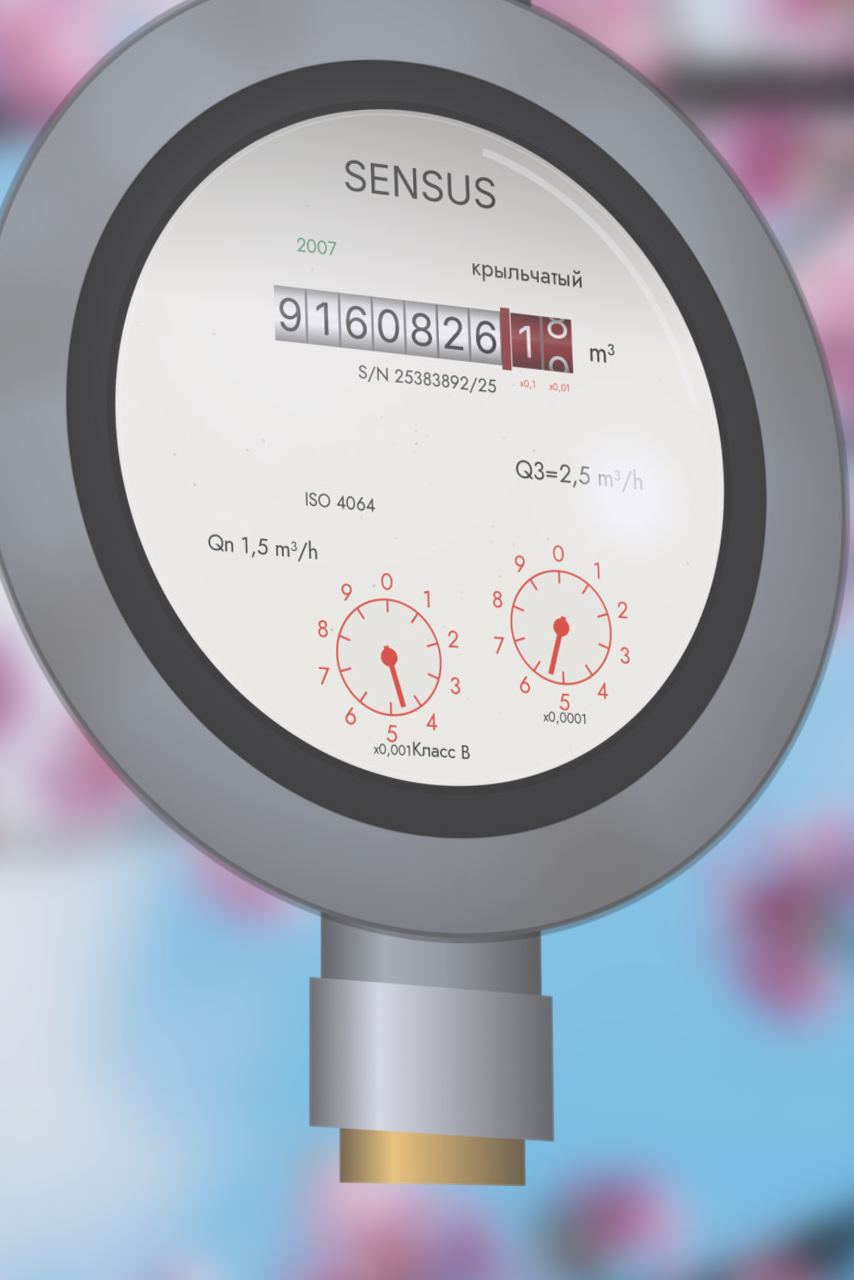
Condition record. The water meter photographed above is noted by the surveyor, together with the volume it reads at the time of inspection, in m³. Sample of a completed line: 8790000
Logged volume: 9160826.1845
